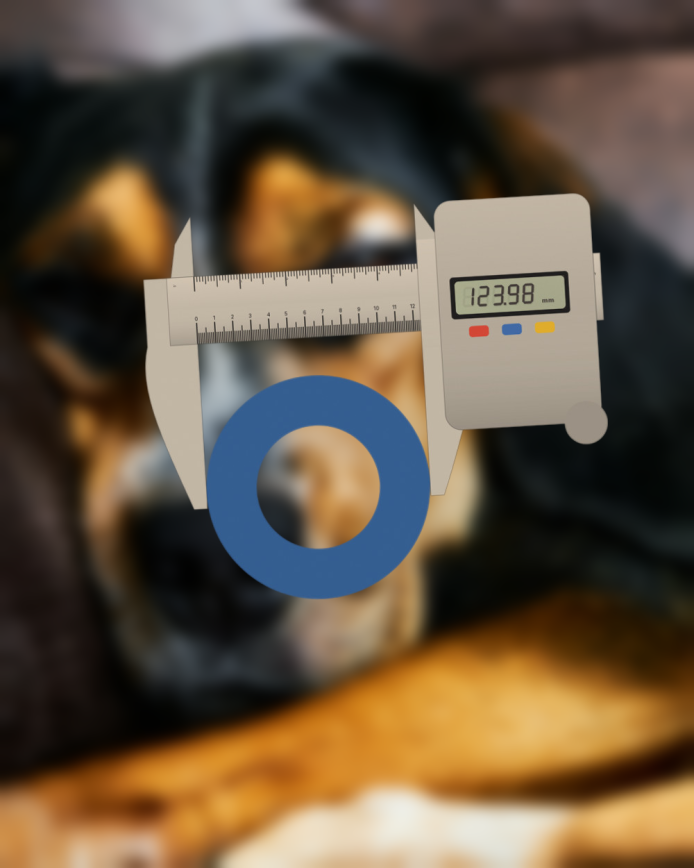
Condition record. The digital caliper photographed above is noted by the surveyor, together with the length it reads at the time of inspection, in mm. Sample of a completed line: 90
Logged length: 123.98
